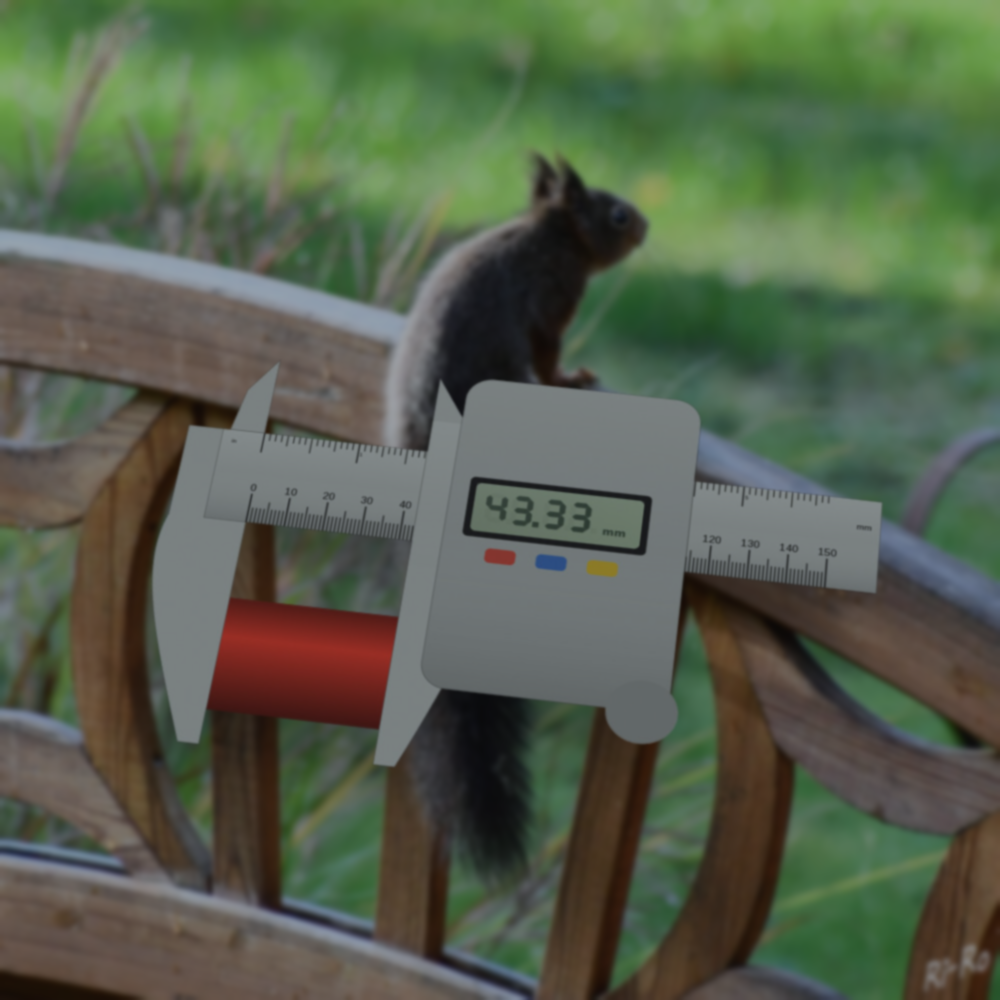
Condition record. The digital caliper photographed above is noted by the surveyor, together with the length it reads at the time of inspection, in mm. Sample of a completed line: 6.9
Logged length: 43.33
